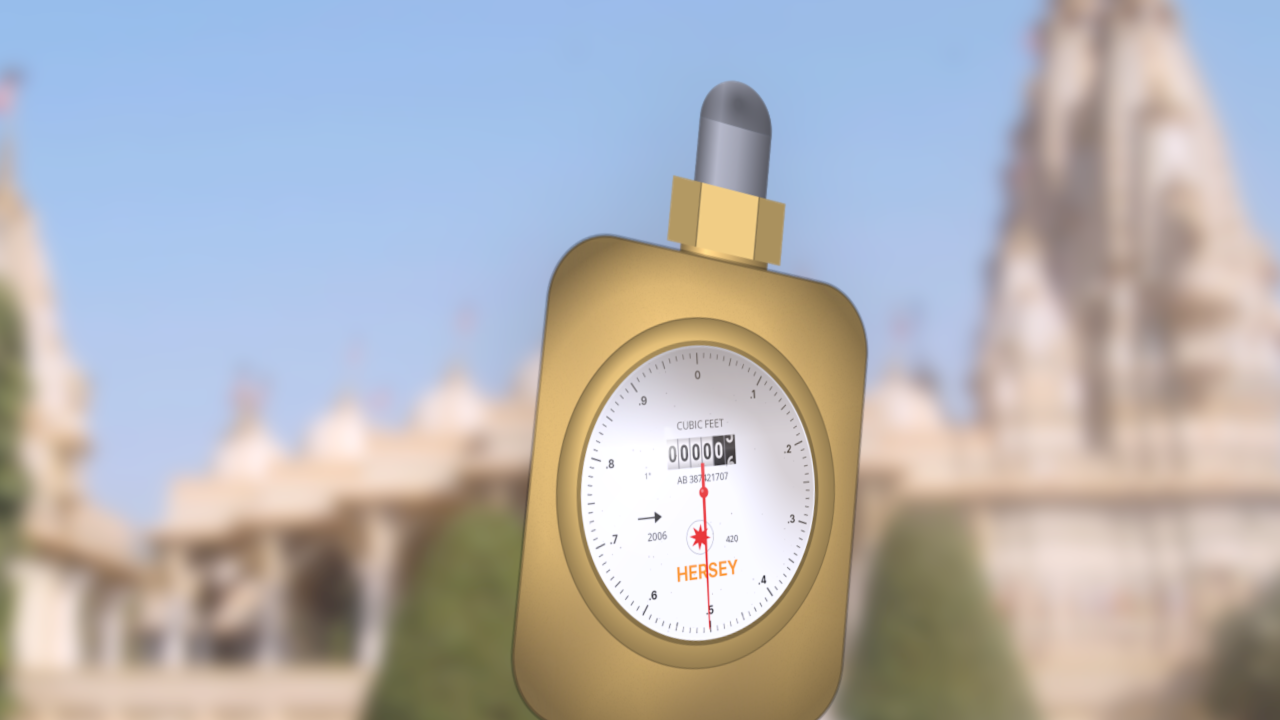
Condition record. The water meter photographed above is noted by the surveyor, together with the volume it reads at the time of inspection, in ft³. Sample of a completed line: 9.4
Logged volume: 5.50
